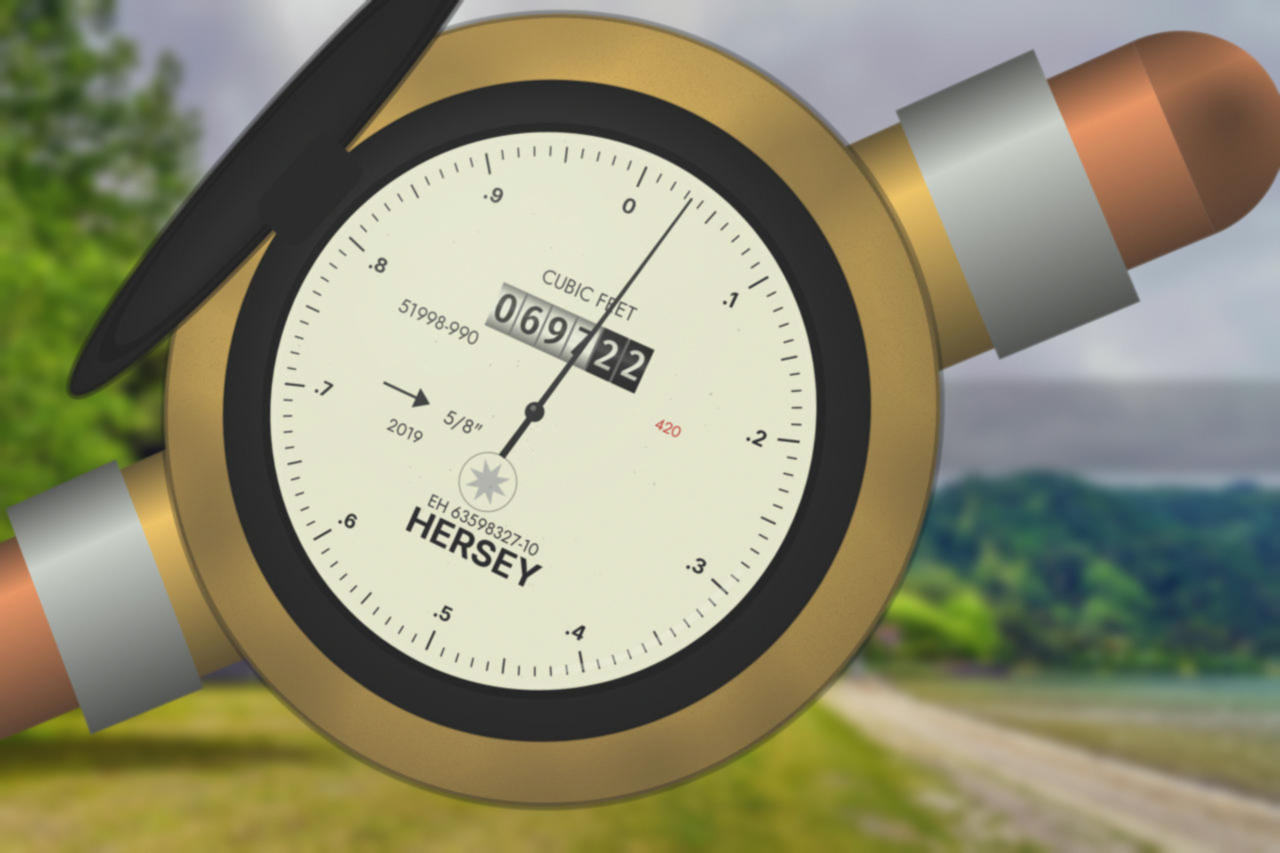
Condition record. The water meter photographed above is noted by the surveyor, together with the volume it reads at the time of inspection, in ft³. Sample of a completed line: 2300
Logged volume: 69722.03
